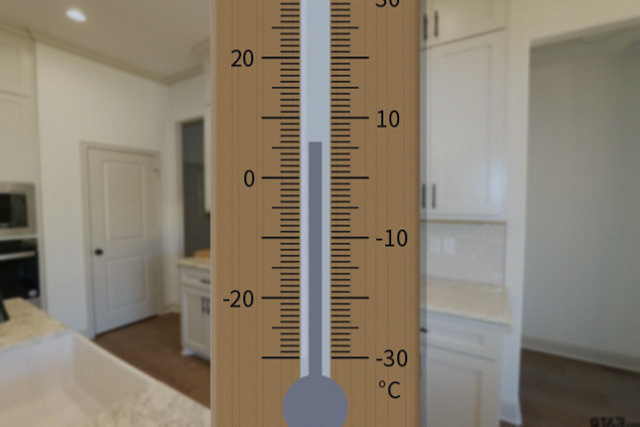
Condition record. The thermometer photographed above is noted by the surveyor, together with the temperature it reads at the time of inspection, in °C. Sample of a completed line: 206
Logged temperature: 6
